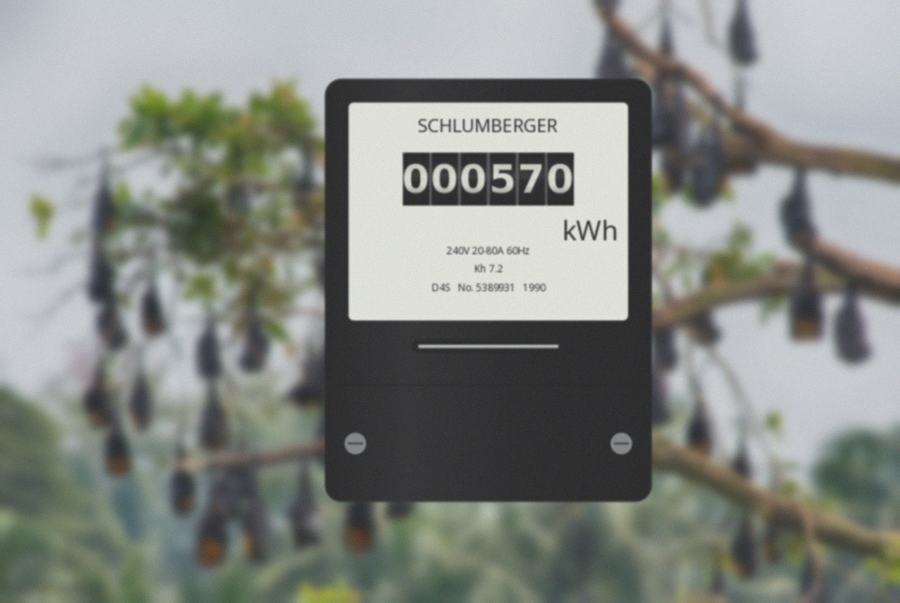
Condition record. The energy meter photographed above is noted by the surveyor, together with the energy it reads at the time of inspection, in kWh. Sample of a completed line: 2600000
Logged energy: 570
